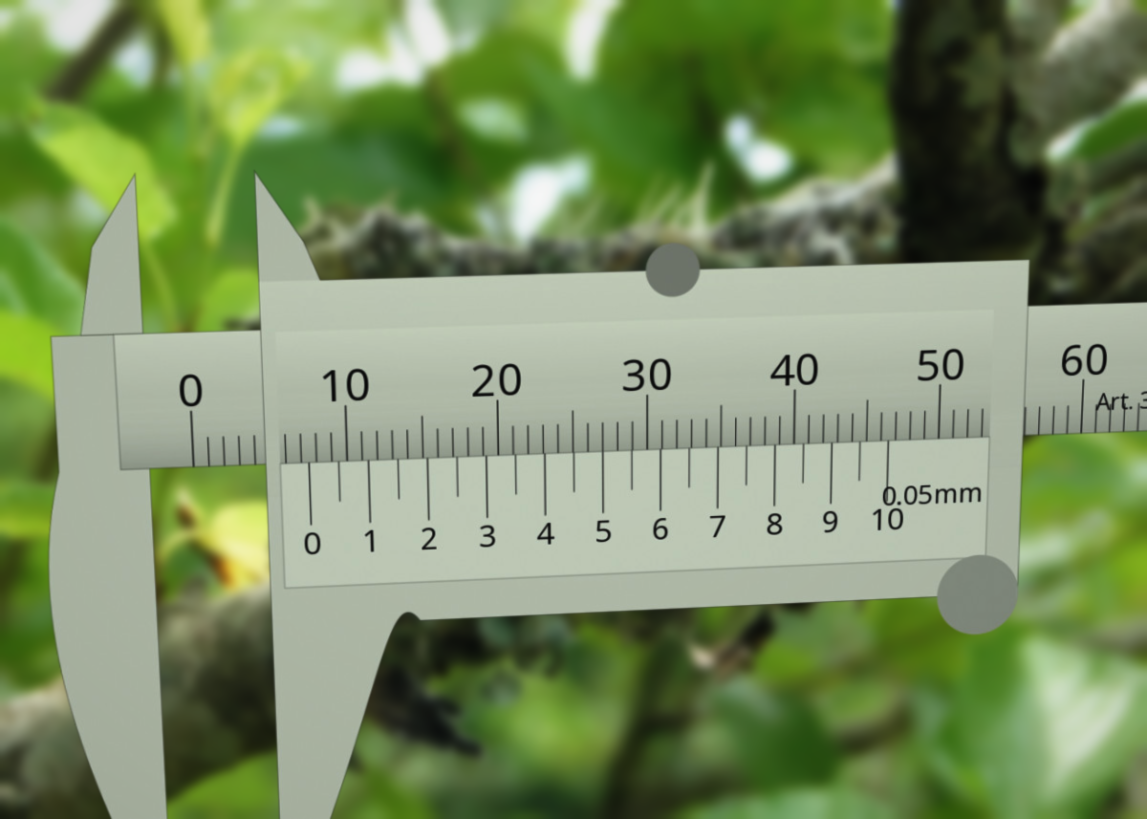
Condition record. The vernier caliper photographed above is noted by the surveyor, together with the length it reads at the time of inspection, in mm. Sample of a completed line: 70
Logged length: 7.5
